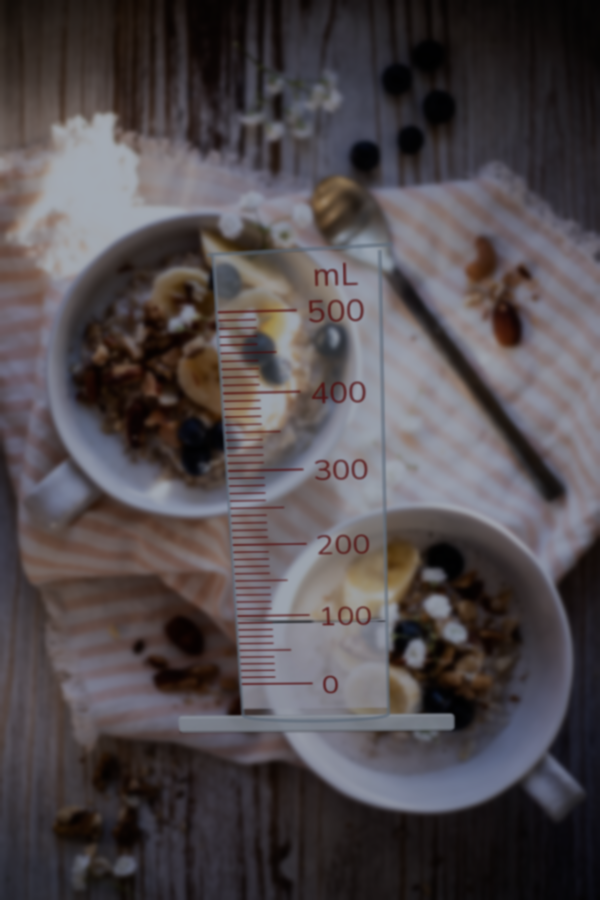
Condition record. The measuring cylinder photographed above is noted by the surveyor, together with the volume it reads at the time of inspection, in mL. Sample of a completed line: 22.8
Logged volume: 90
